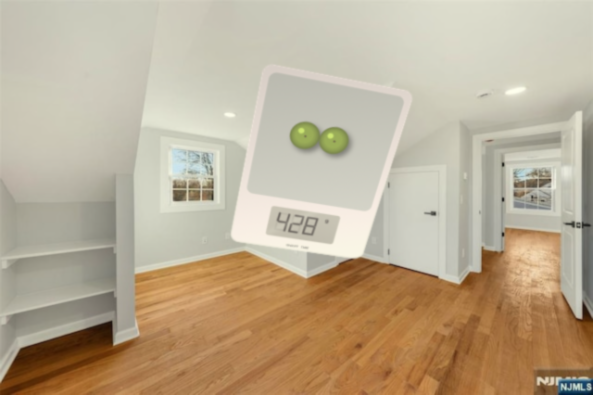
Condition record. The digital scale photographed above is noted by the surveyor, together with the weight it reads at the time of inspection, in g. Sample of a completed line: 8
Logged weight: 428
